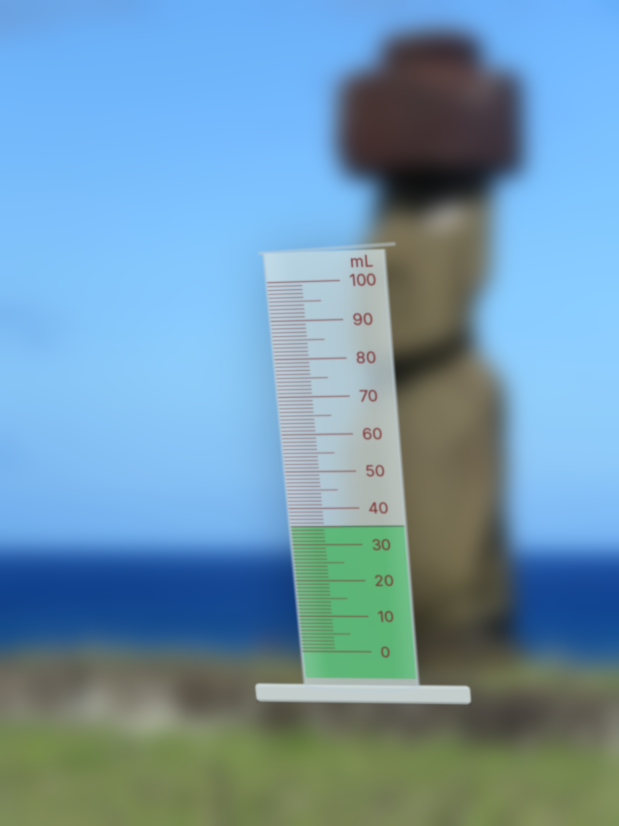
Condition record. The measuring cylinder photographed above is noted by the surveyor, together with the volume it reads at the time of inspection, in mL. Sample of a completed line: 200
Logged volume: 35
